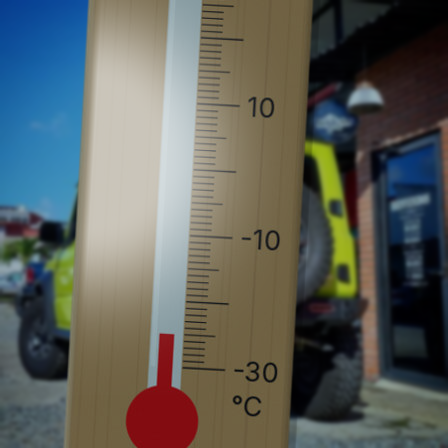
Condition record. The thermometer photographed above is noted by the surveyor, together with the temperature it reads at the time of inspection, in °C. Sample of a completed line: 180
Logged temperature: -25
